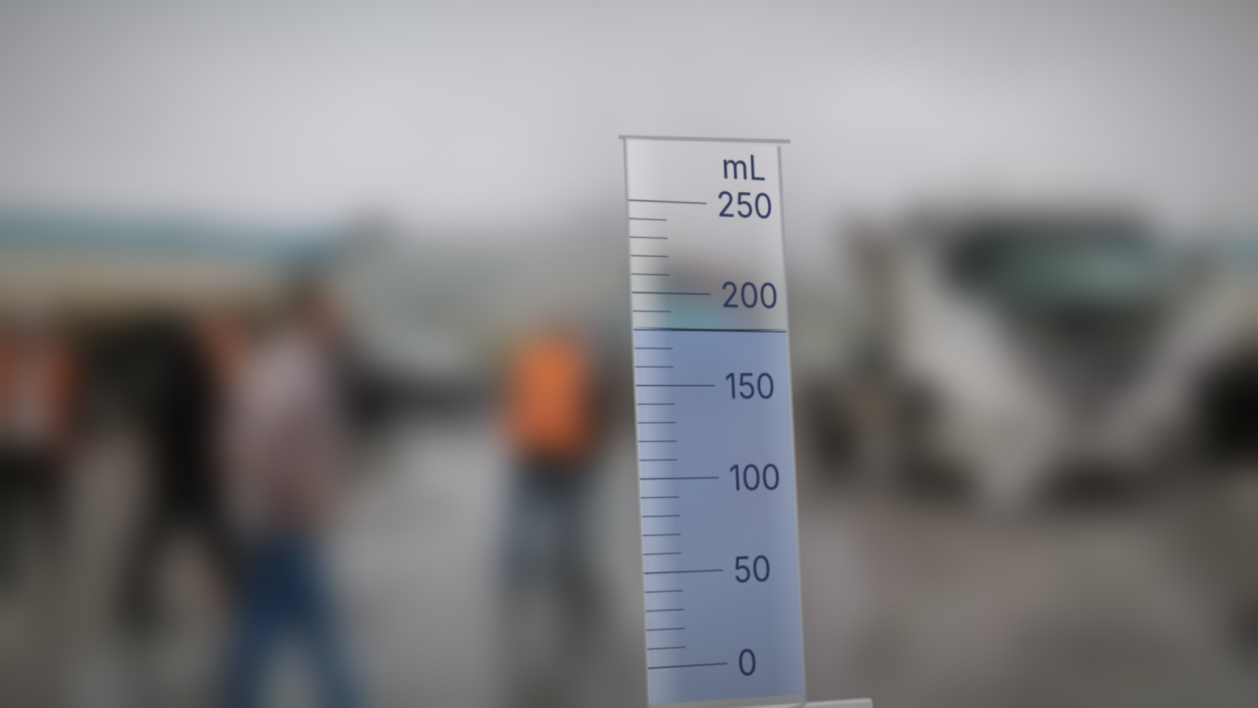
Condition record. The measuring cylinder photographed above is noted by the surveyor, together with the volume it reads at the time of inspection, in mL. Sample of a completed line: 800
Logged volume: 180
